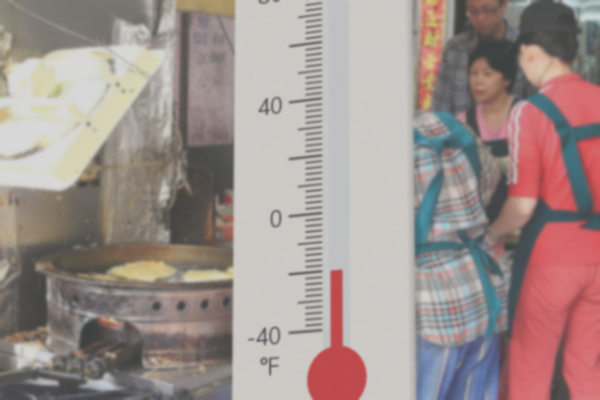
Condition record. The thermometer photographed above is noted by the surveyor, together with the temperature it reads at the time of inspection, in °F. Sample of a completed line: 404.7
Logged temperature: -20
